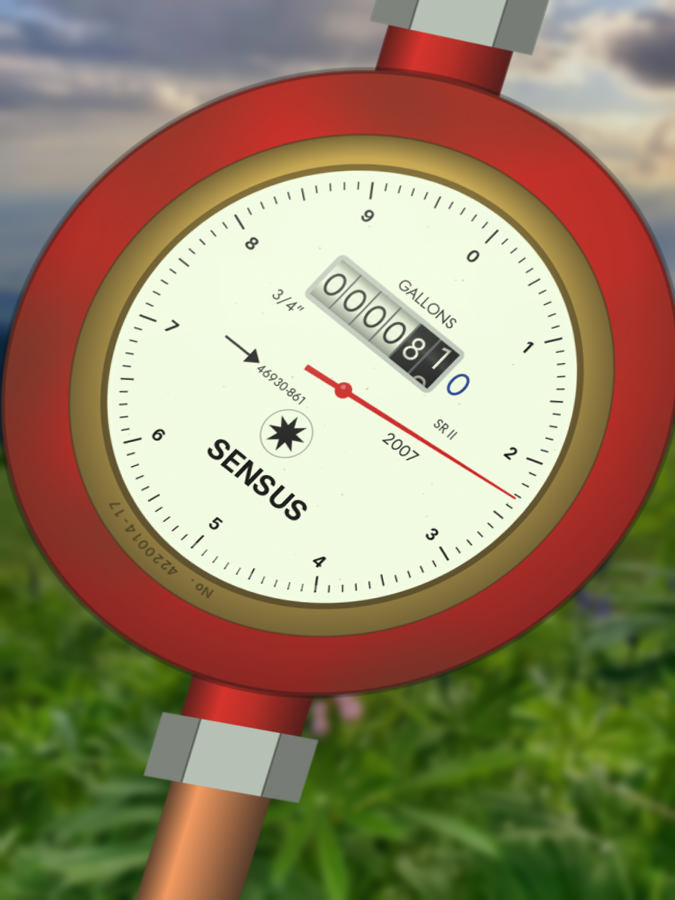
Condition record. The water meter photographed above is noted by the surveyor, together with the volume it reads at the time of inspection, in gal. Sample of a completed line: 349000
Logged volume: 812.3
